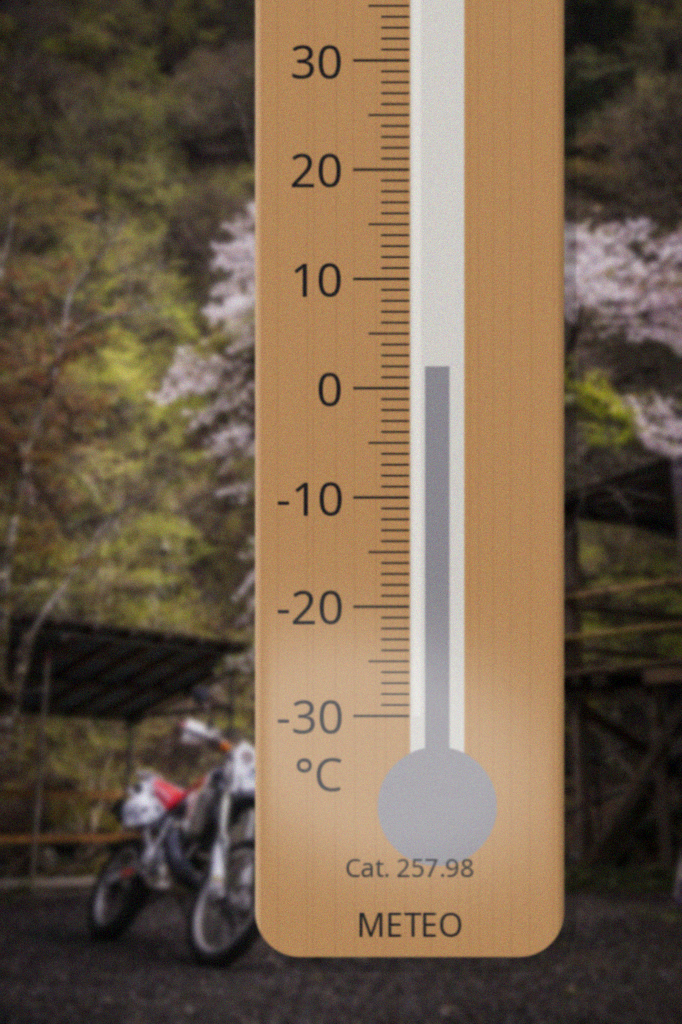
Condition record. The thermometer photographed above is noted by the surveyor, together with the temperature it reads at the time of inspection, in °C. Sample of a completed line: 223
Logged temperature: 2
